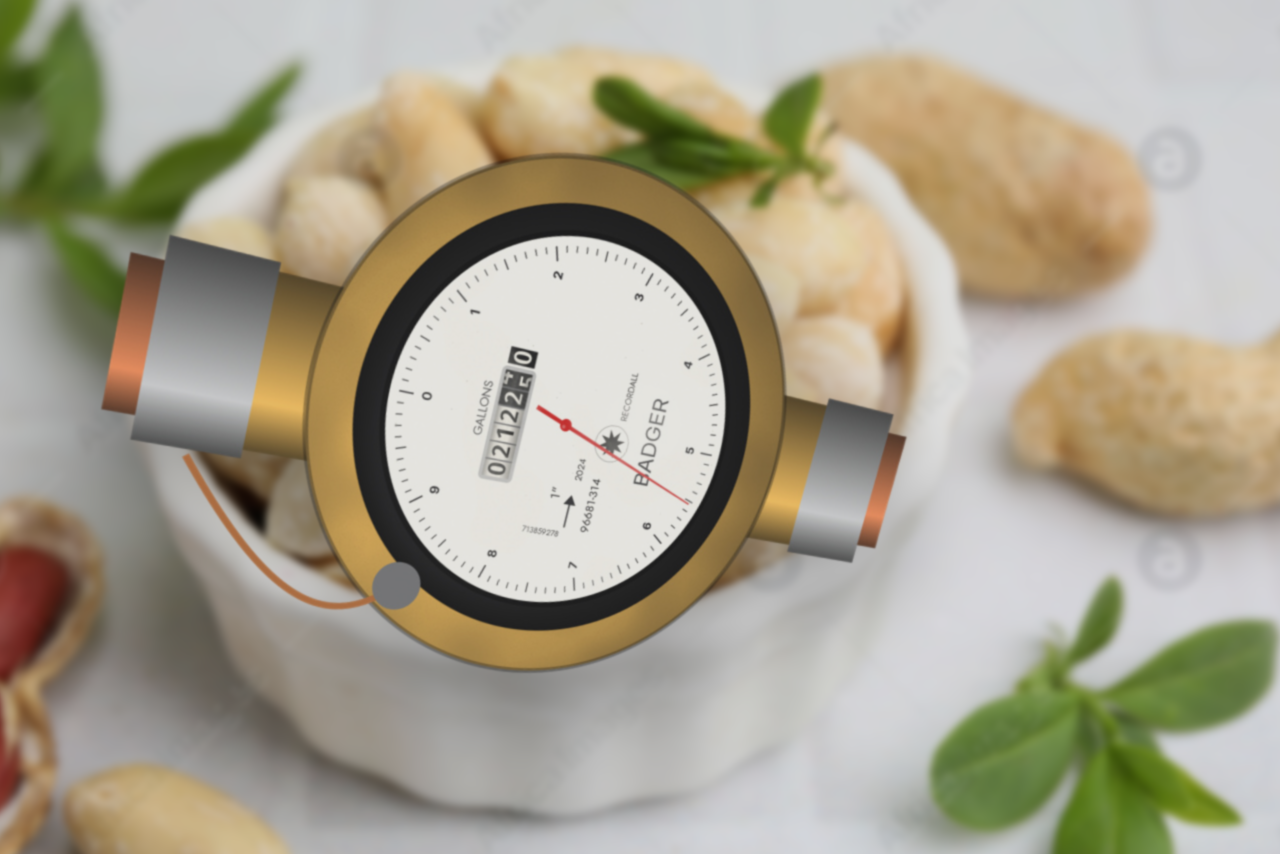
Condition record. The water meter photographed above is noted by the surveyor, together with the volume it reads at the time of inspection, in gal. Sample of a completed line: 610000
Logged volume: 212245.5
